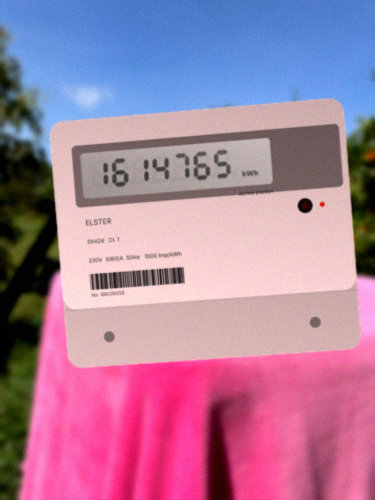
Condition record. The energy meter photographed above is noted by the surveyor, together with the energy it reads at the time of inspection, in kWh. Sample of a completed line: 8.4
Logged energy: 1614765
